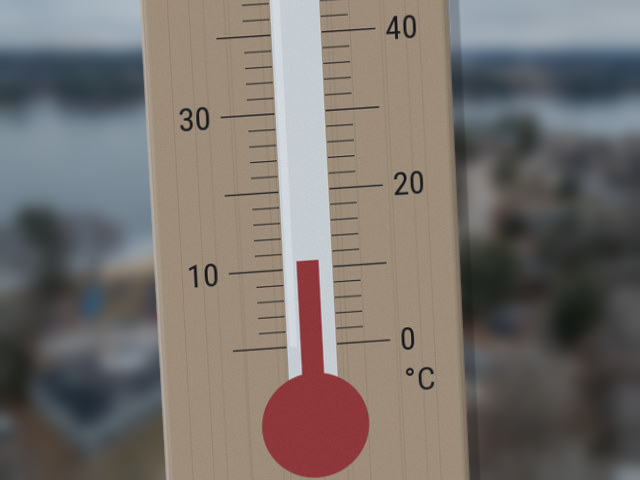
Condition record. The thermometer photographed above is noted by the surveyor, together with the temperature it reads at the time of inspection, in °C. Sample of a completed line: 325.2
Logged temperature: 11
